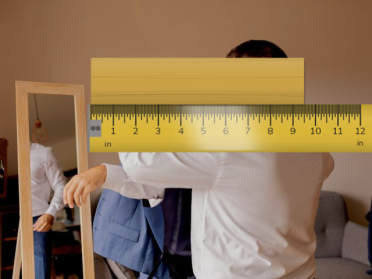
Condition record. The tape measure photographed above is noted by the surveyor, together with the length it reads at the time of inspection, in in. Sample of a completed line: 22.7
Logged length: 9.5
